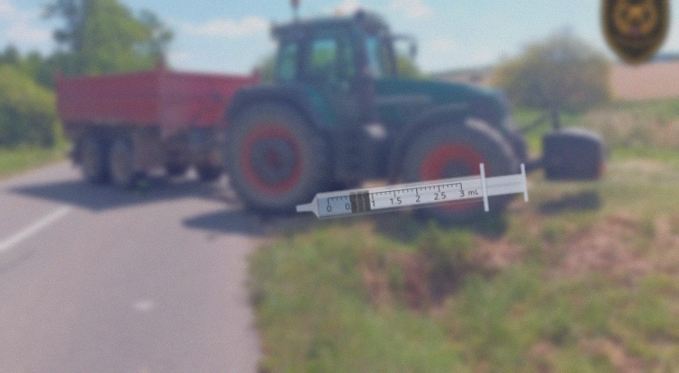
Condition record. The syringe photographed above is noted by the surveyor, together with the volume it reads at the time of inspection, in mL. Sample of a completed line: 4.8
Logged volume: 0.5
